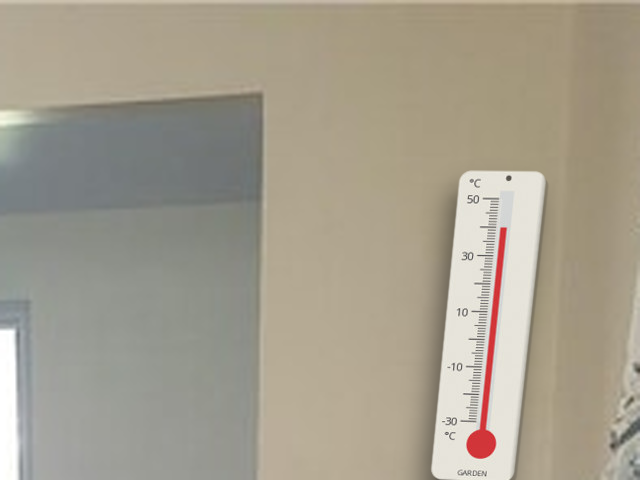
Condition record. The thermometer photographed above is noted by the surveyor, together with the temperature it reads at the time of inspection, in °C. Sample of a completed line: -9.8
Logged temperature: 40
